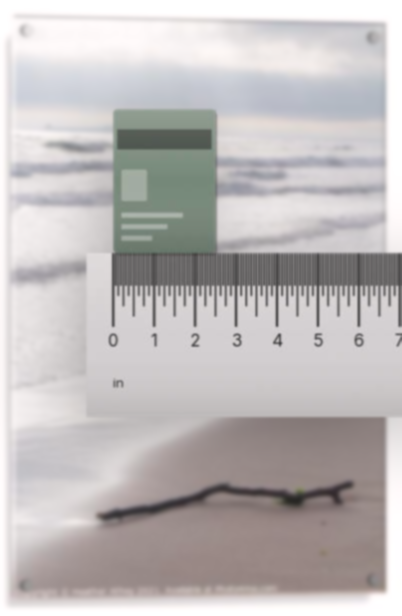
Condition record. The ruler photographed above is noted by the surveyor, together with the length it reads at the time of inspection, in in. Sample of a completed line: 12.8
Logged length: 2.5
